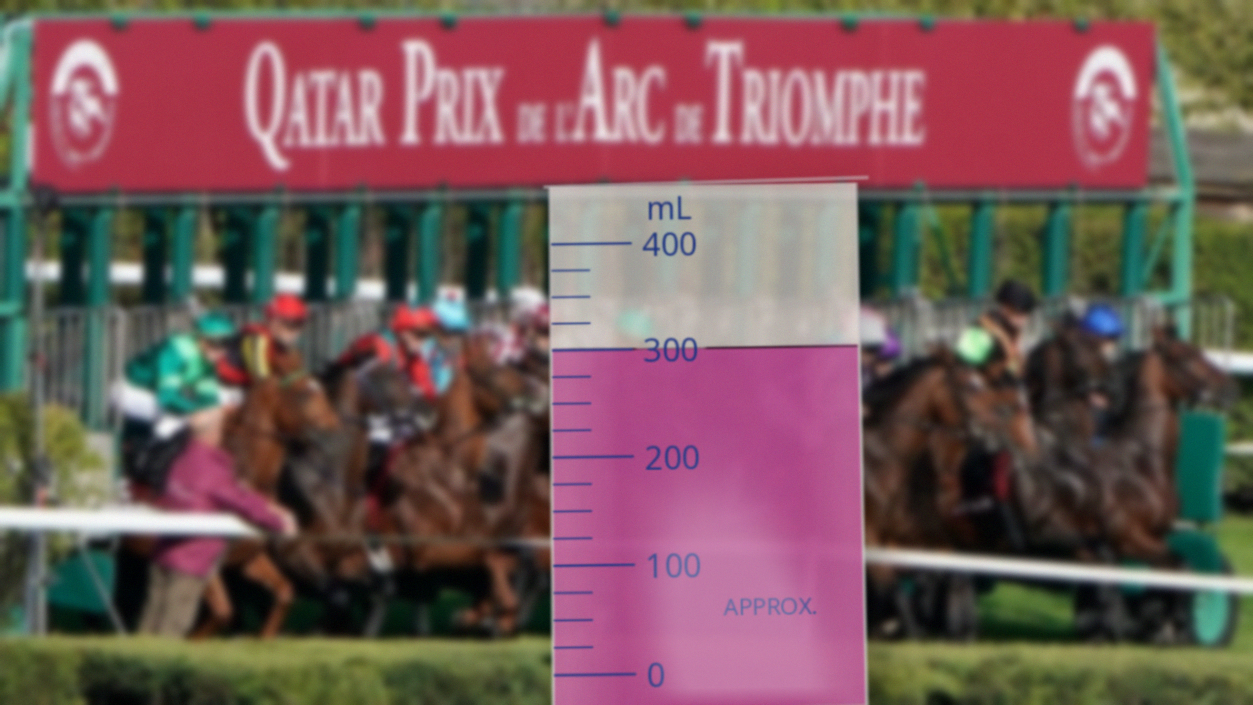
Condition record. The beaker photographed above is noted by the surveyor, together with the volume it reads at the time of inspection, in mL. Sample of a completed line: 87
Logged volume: 300
